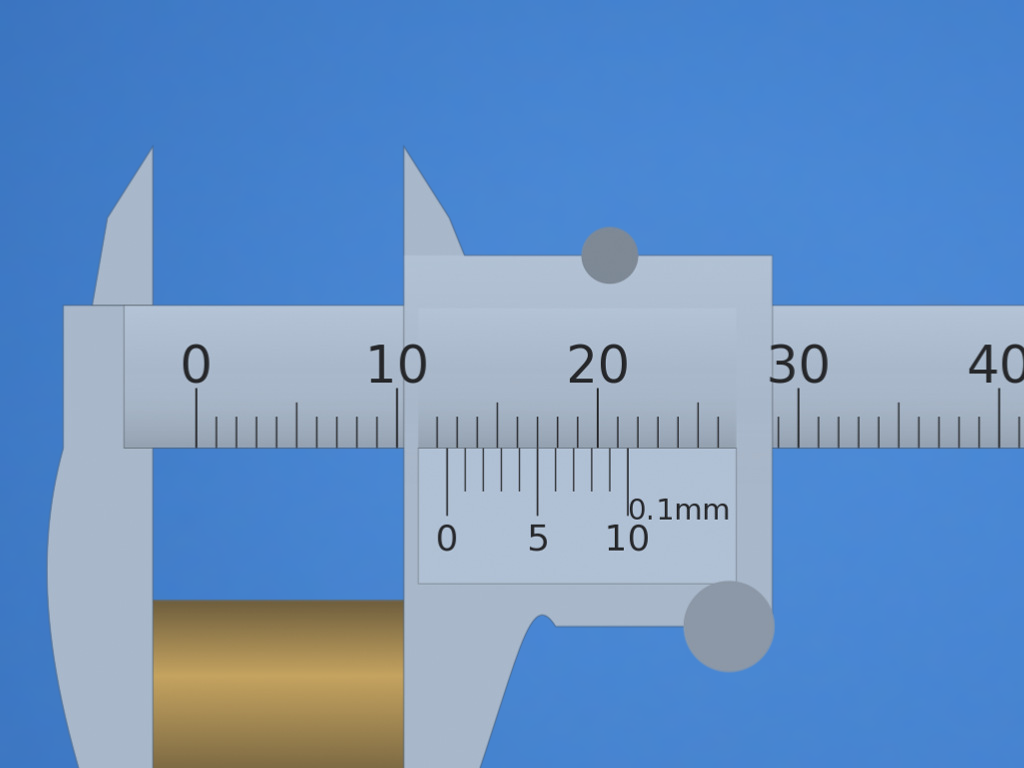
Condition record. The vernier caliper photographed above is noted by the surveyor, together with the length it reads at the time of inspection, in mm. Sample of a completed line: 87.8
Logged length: 12.5
